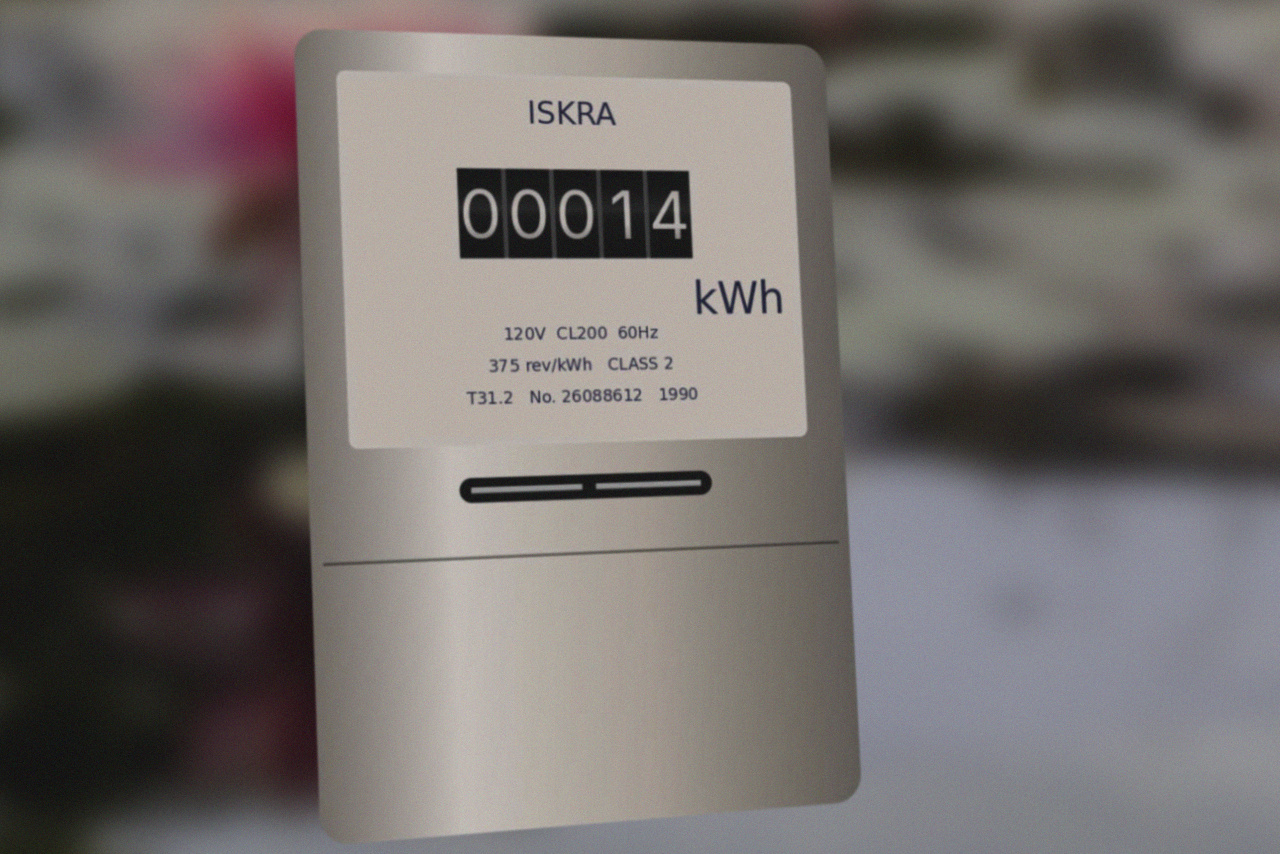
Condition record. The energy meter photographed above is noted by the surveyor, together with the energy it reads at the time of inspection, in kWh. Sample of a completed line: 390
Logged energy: 14
